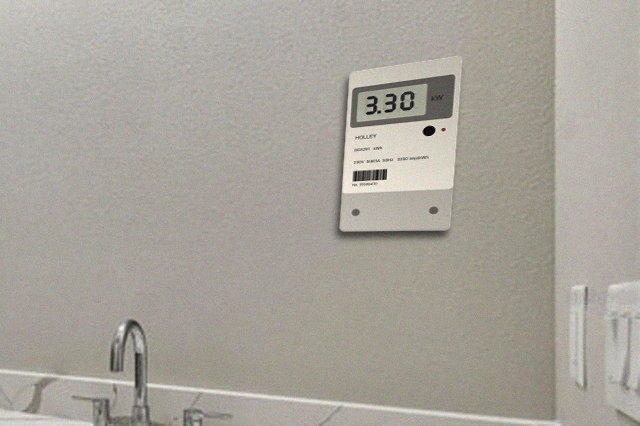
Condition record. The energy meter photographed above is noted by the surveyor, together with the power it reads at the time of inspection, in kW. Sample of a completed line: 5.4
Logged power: 3.30
